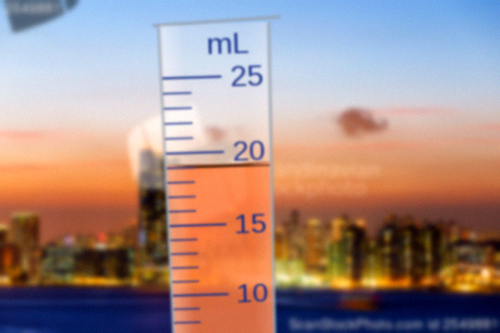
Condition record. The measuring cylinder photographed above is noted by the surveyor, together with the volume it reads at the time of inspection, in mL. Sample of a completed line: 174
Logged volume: 19
